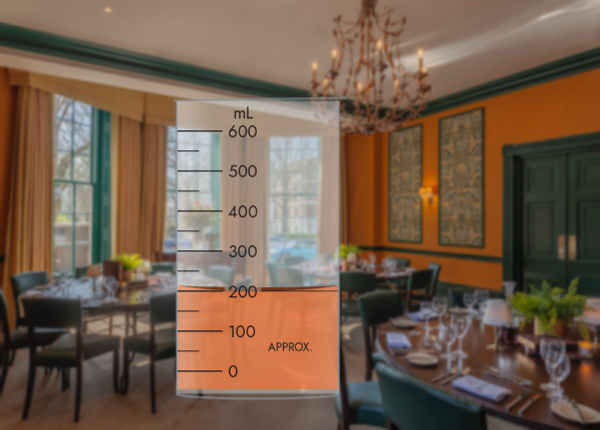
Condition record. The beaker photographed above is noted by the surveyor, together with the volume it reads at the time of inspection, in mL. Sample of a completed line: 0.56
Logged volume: 200
